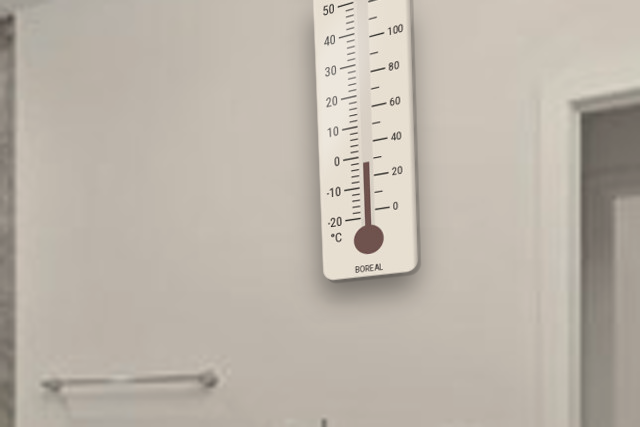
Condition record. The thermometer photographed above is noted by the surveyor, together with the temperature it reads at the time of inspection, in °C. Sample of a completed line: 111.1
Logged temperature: -2
